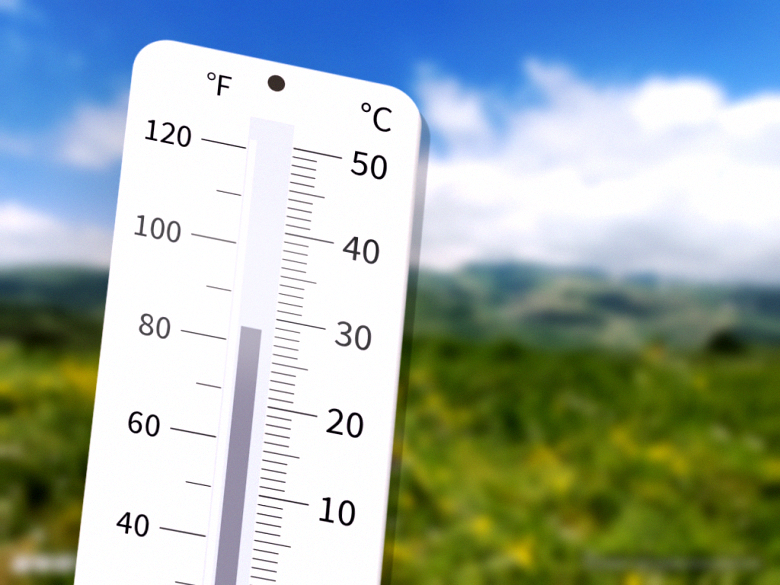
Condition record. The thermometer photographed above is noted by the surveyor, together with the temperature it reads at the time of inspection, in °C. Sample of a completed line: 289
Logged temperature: 28.5
